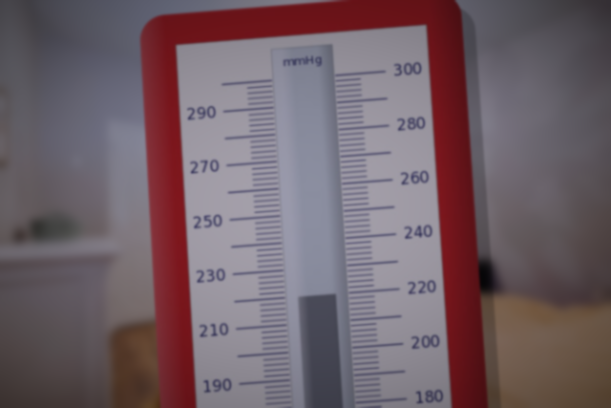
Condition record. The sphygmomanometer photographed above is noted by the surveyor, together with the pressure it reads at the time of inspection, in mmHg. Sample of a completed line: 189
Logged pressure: 220
